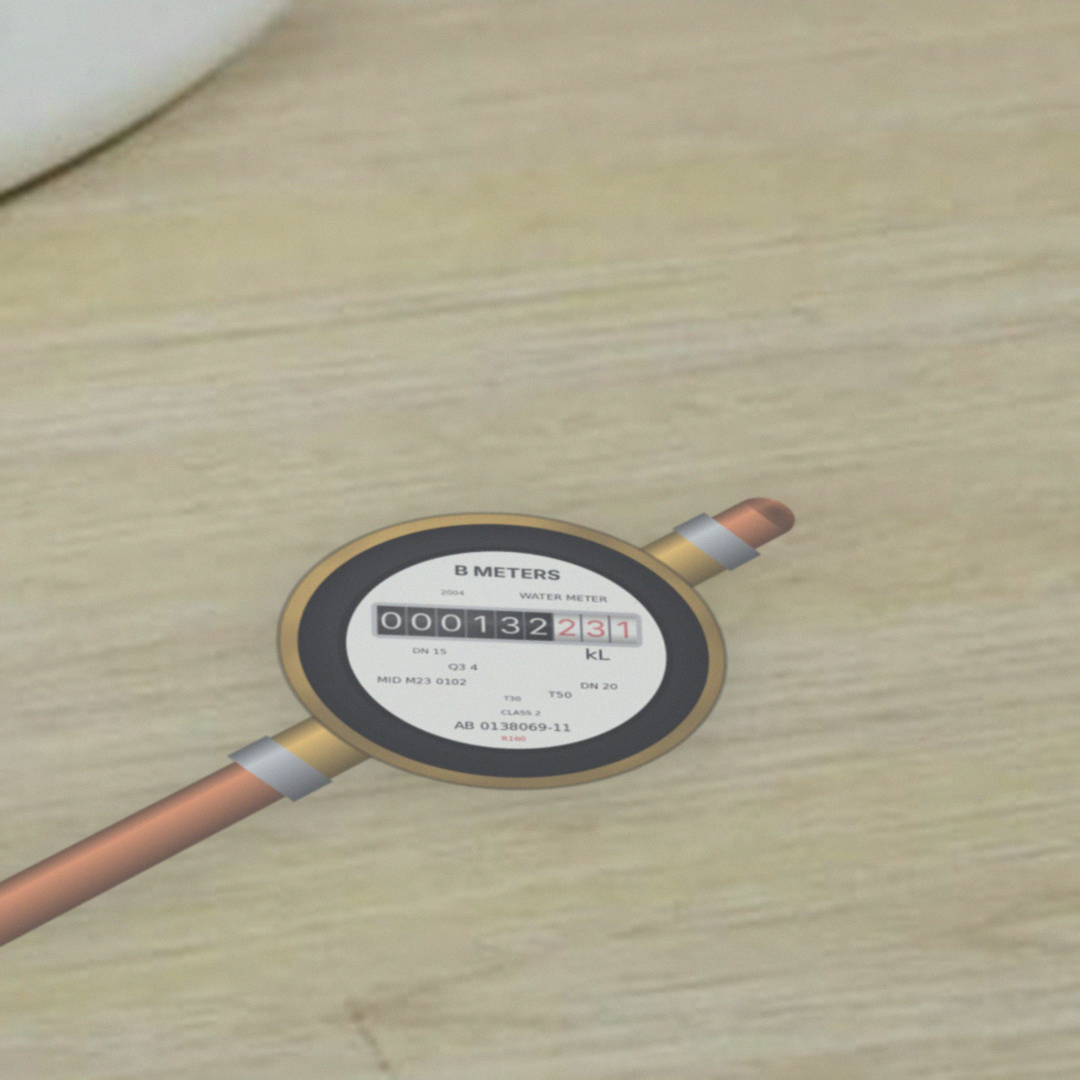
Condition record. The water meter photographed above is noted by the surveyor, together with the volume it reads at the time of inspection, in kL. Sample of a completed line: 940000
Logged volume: 132.231
